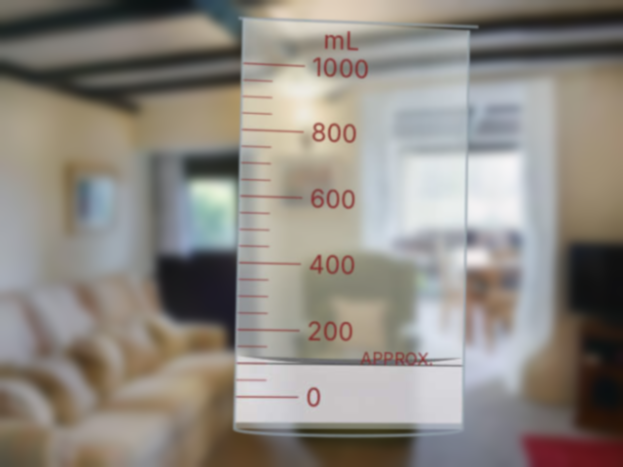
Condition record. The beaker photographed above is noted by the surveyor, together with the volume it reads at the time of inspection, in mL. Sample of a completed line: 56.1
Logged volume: 100
